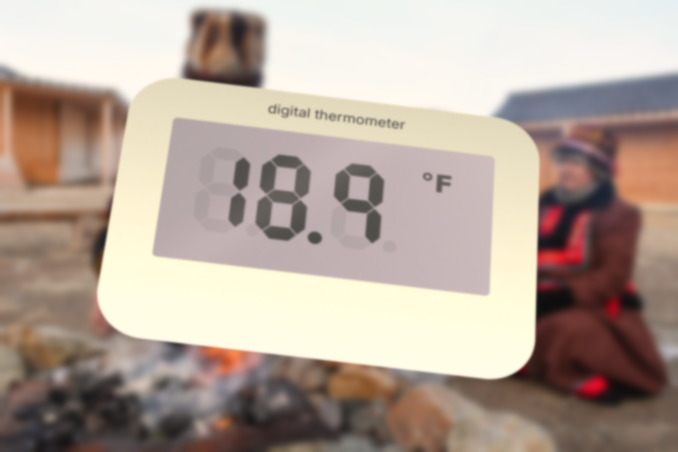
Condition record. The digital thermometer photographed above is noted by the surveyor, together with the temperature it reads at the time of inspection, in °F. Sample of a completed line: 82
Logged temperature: 18.9
